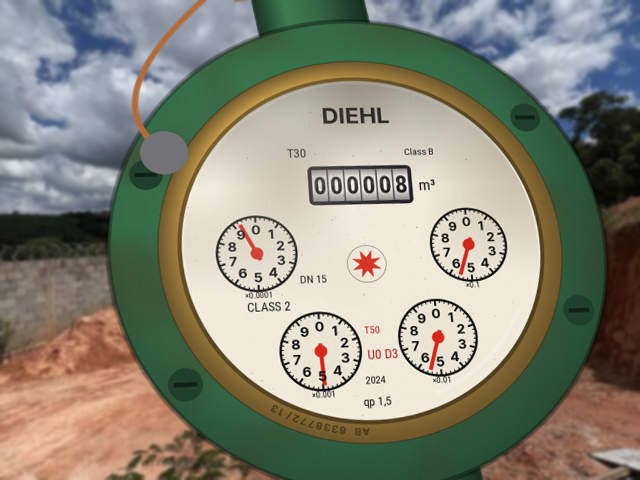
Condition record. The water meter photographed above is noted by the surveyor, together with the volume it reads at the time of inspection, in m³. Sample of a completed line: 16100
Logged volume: 8.5549
